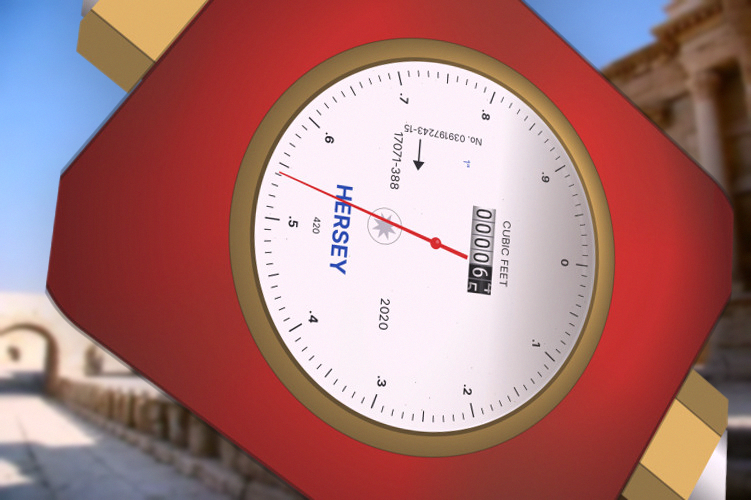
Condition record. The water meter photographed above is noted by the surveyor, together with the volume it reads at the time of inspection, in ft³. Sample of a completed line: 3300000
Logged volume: 64.54
